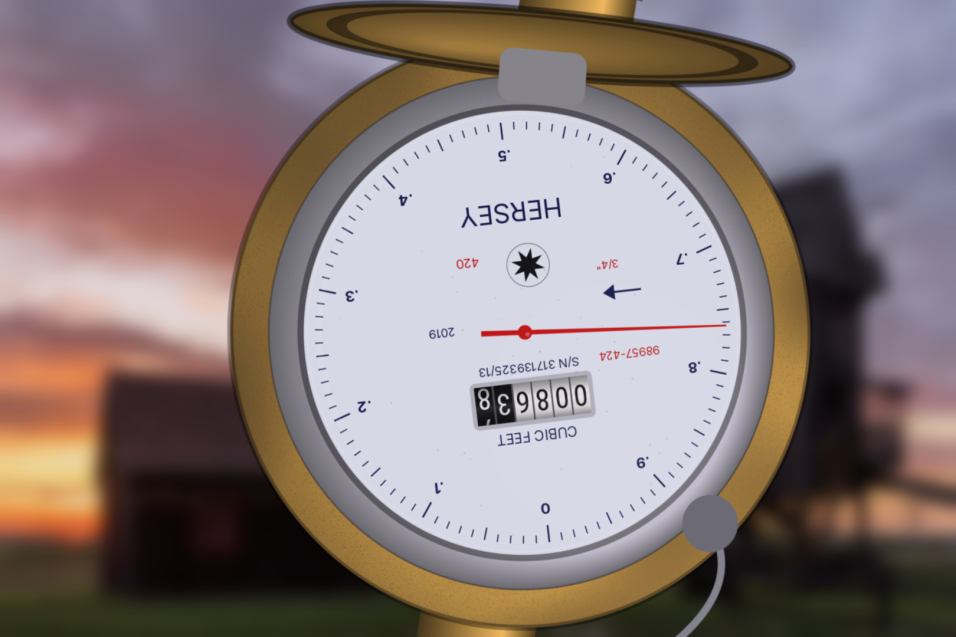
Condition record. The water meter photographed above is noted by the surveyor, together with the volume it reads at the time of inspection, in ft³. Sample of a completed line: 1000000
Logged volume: 8637.76
